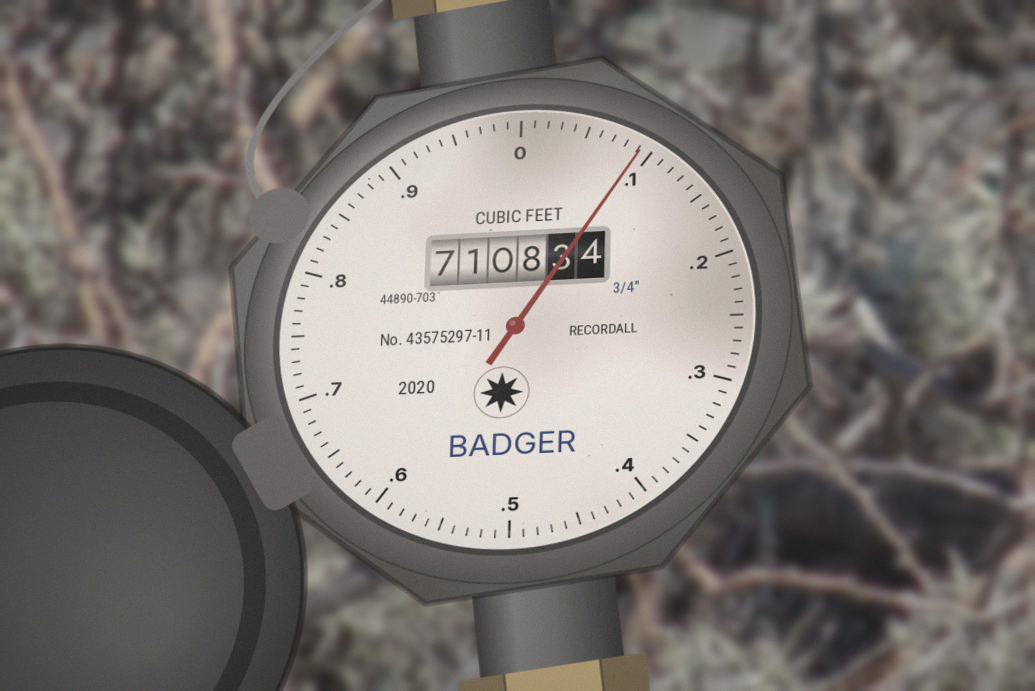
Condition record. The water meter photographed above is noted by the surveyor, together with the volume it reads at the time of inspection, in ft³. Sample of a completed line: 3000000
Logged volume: 710834.09
